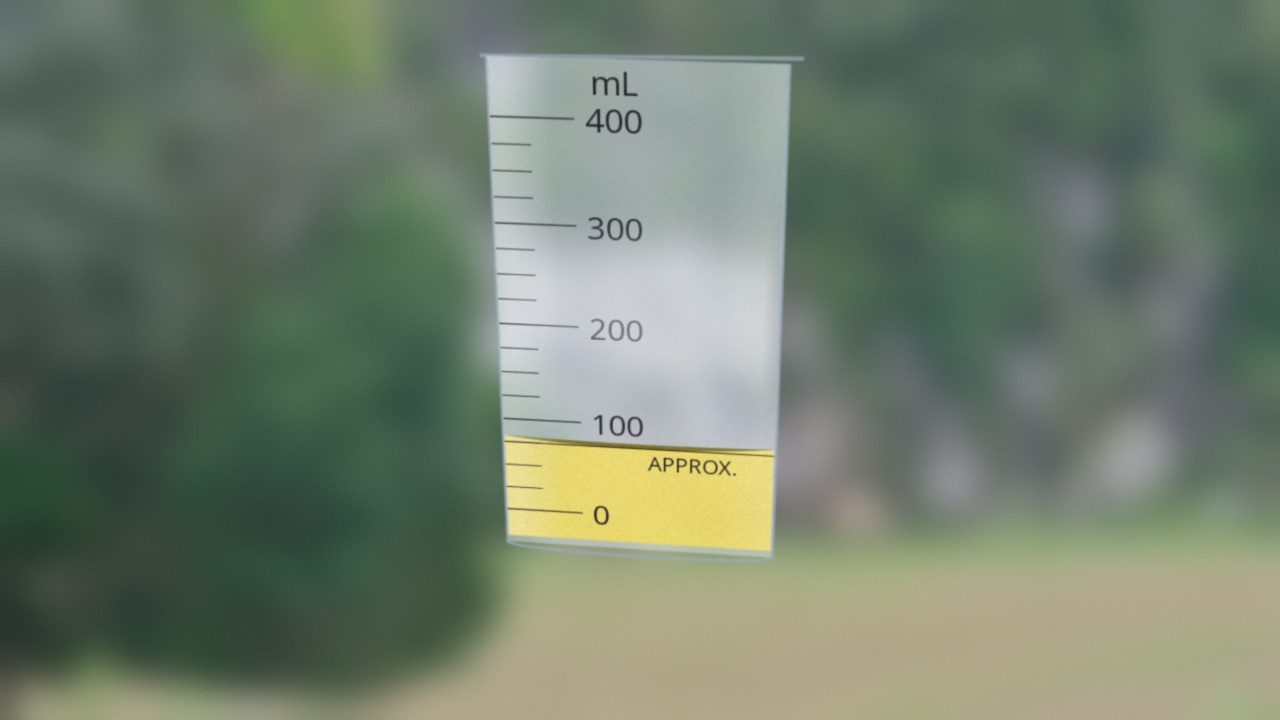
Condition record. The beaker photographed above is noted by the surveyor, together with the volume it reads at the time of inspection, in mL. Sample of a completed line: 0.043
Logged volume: 75
